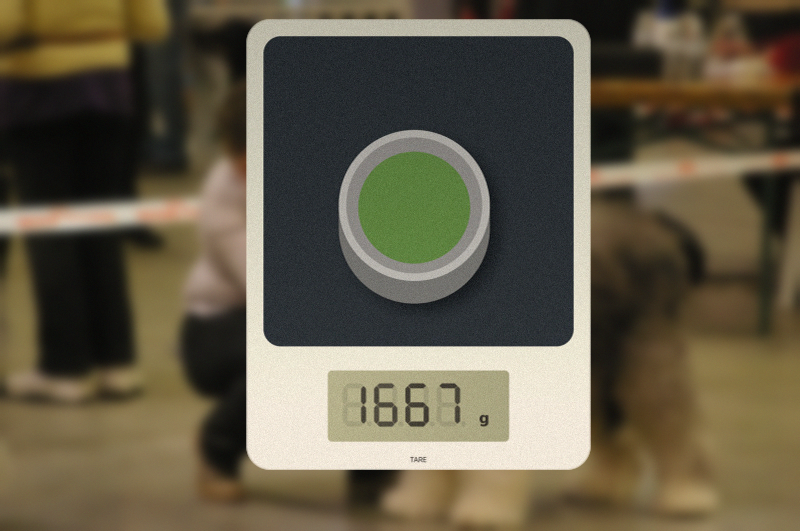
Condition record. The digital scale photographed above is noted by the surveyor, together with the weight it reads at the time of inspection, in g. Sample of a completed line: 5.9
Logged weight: 1667
